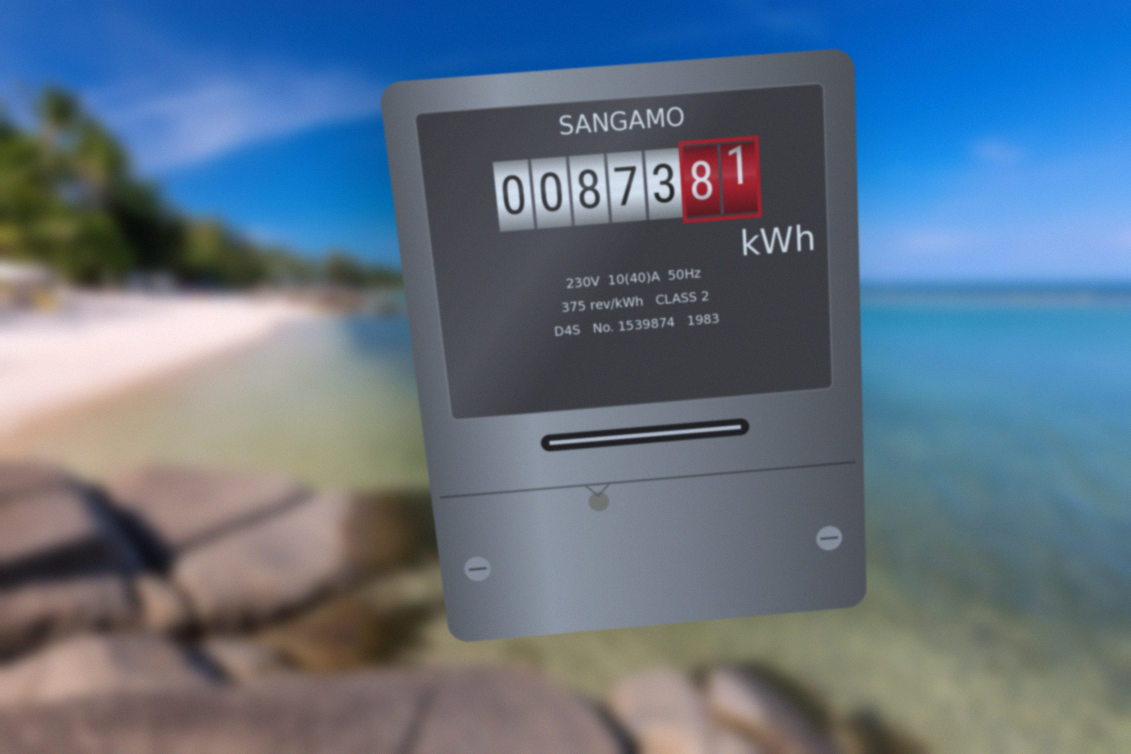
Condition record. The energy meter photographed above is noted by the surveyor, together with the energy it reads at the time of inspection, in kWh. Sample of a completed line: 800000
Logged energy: 873.81
